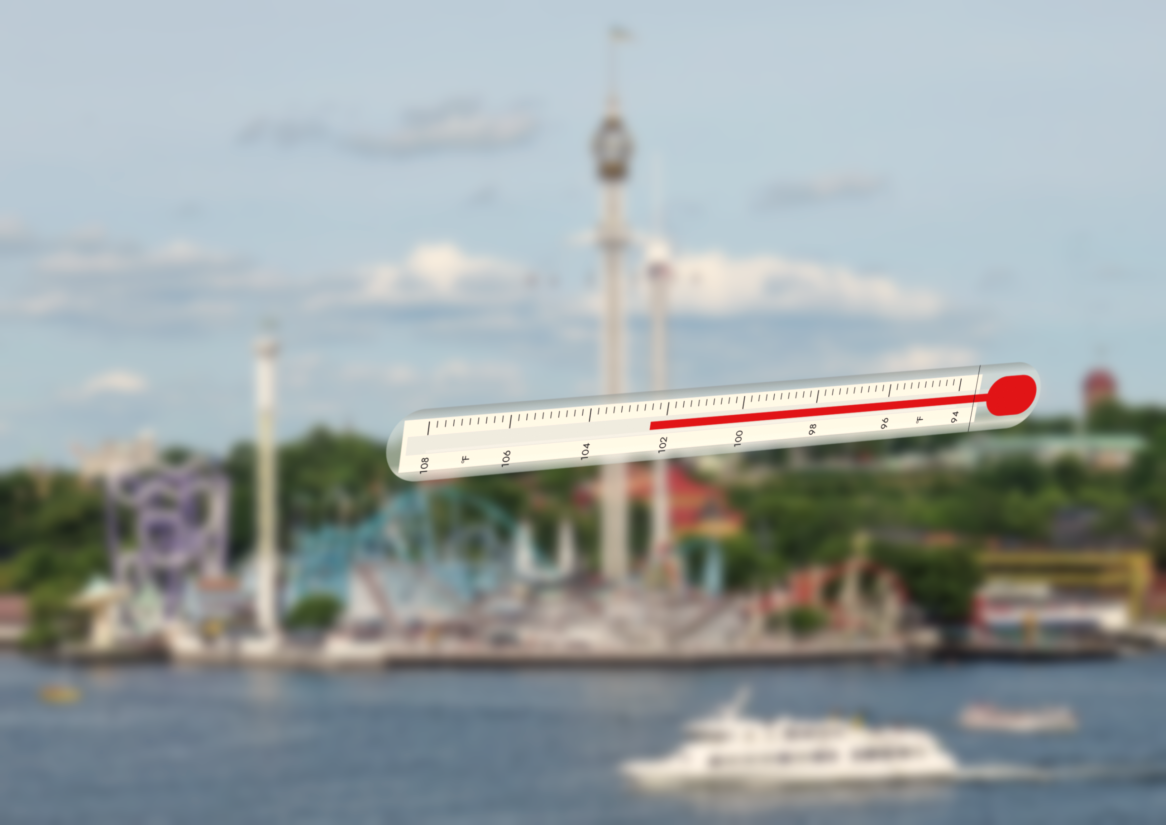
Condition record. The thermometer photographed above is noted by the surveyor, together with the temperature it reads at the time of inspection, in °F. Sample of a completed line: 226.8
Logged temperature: 102.4
